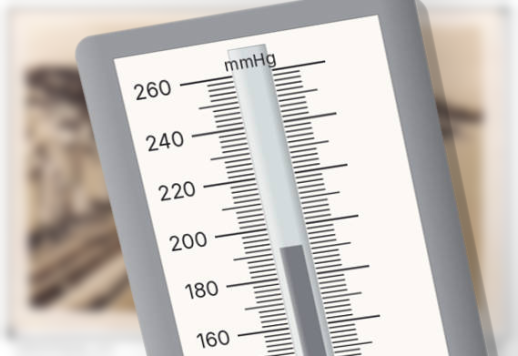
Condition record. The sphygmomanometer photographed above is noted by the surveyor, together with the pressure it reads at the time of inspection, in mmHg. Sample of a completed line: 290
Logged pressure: 192
